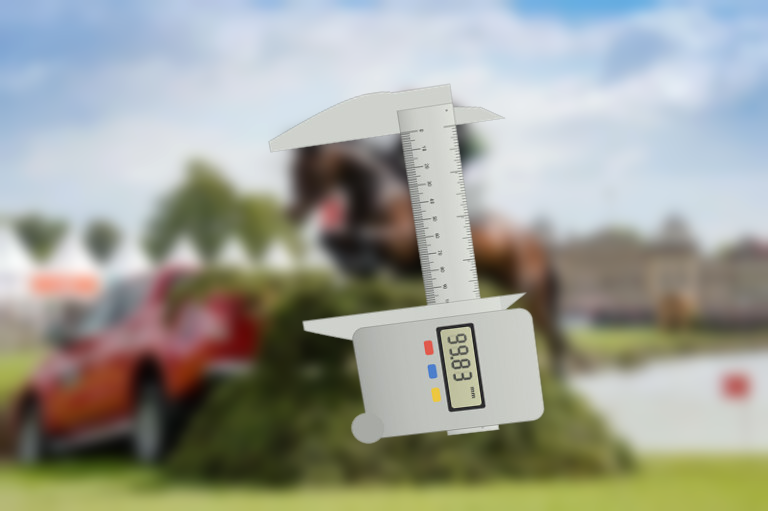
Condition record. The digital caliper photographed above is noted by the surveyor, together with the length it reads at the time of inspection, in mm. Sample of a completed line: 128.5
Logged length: 99.83
